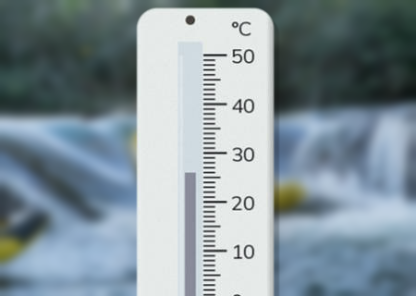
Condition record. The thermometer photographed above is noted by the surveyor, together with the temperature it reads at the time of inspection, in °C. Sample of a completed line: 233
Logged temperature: 26
